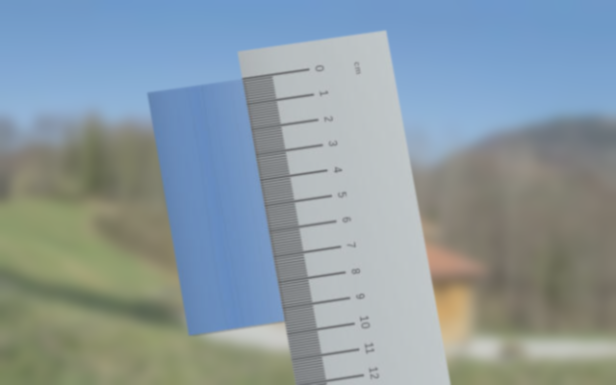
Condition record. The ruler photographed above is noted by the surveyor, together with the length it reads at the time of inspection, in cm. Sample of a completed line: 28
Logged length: 9.5
